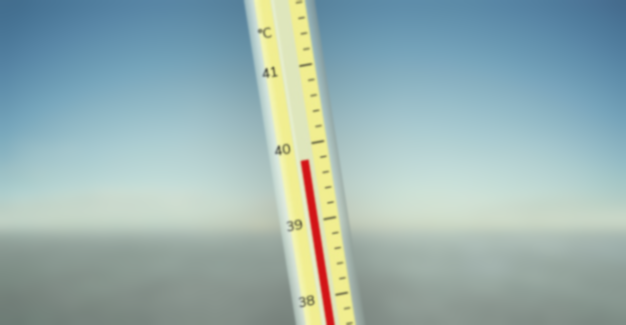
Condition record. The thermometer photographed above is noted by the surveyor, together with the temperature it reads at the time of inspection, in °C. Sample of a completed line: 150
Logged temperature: 39.8
